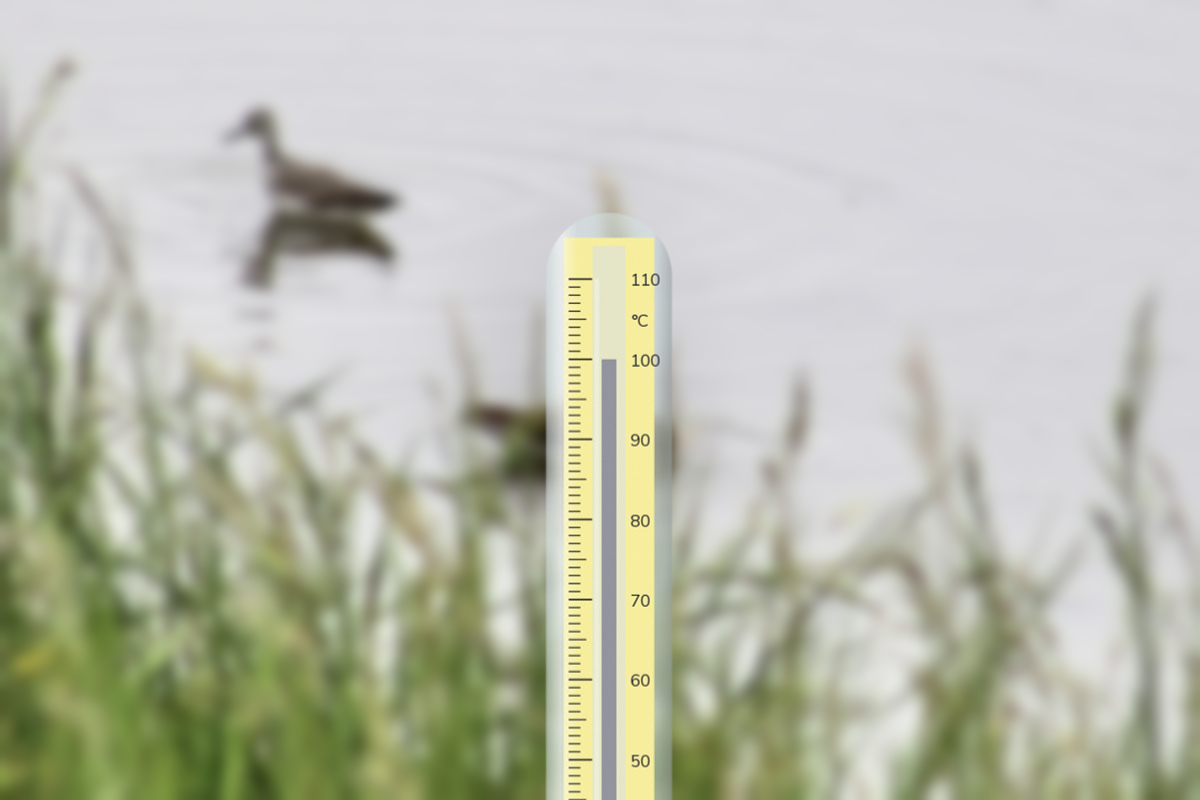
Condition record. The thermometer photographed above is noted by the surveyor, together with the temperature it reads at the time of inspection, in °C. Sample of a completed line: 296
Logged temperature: 100
